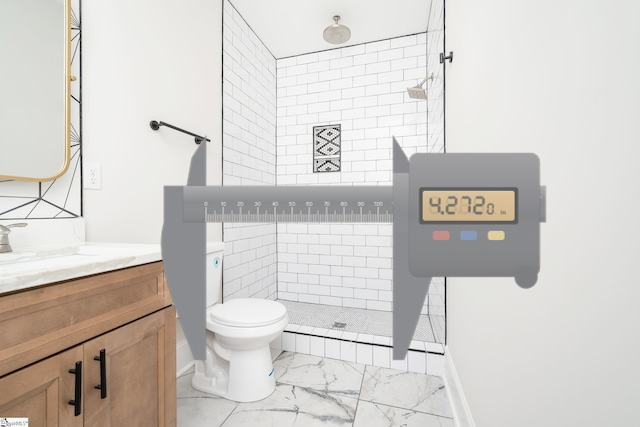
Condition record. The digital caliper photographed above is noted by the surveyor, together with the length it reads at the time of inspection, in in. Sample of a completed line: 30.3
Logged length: 4.2720
